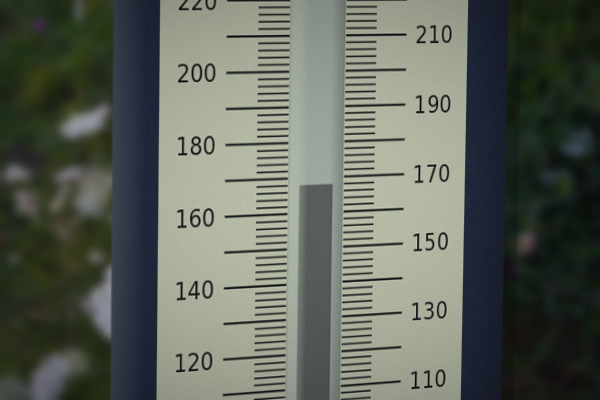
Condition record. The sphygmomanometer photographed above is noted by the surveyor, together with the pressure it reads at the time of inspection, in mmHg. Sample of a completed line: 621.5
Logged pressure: 168
